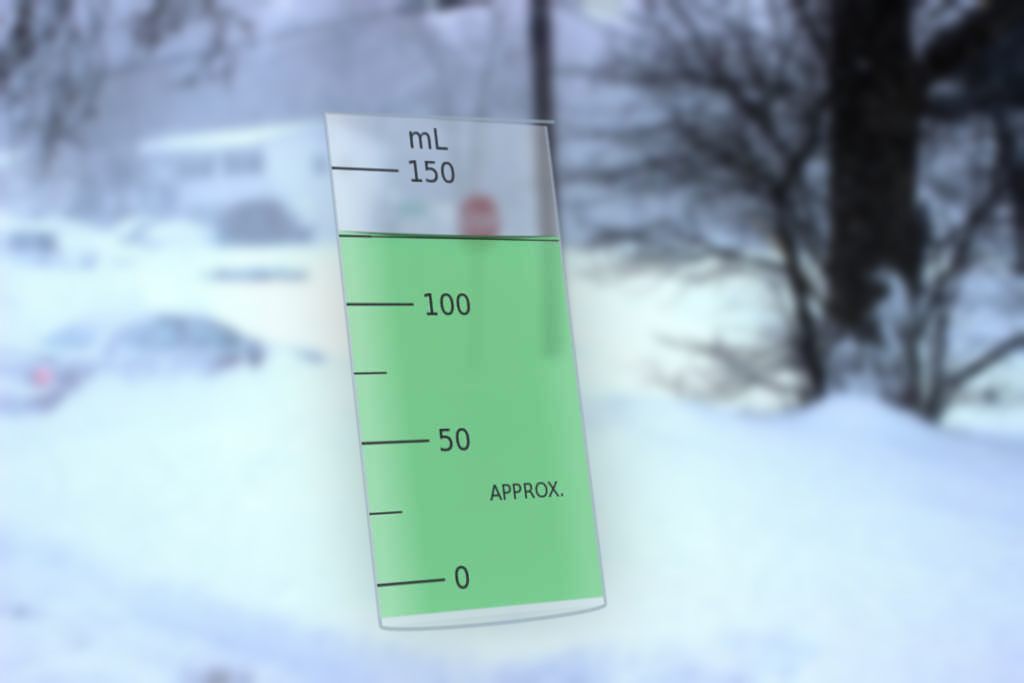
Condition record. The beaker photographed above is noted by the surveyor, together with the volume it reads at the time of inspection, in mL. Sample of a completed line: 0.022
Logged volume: 125
